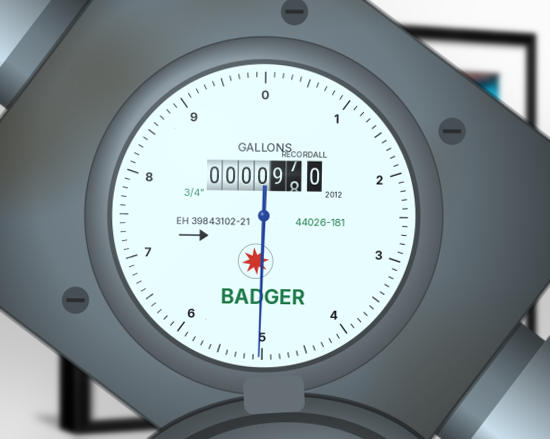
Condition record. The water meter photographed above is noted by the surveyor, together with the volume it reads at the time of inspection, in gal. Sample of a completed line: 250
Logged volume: 975.0
